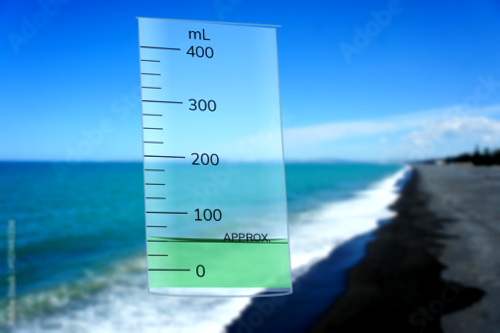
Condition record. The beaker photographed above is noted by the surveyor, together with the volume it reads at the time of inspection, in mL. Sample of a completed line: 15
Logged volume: 50
